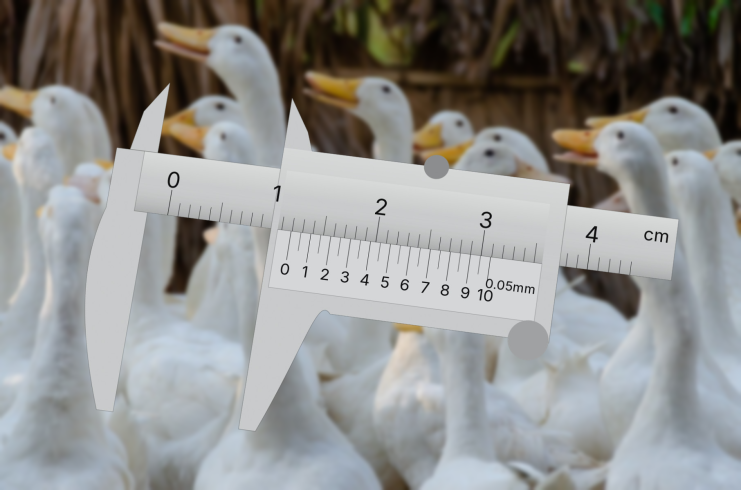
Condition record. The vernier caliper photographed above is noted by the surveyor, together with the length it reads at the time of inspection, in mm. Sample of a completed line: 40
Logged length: 11.9
